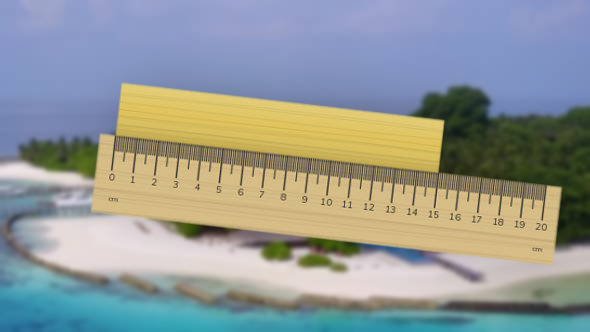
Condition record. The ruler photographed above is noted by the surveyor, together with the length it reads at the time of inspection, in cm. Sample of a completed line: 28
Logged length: 15
